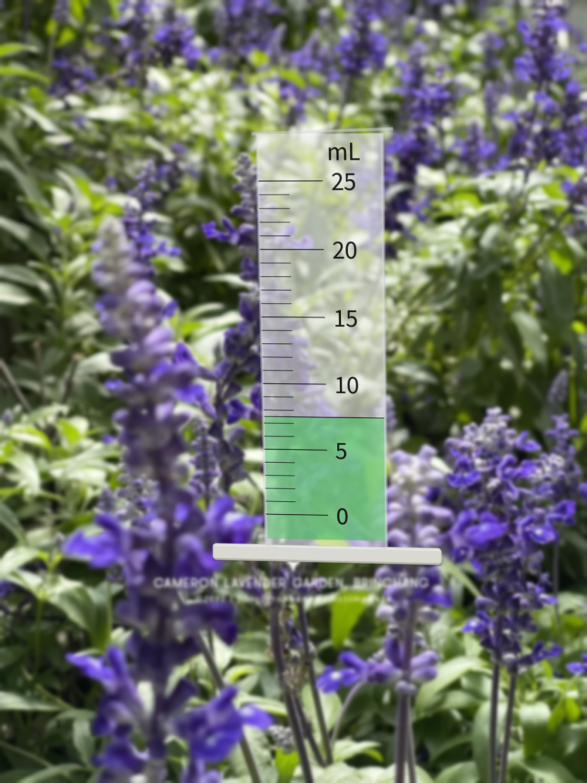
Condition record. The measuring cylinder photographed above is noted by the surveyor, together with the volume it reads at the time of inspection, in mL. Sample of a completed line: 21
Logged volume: 7.5
